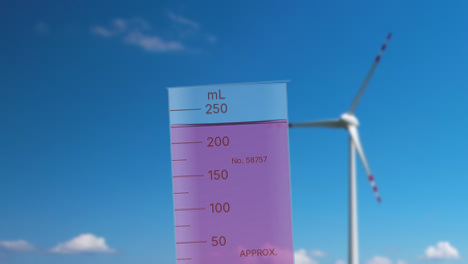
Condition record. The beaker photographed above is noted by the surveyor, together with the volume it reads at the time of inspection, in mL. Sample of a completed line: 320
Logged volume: 225
